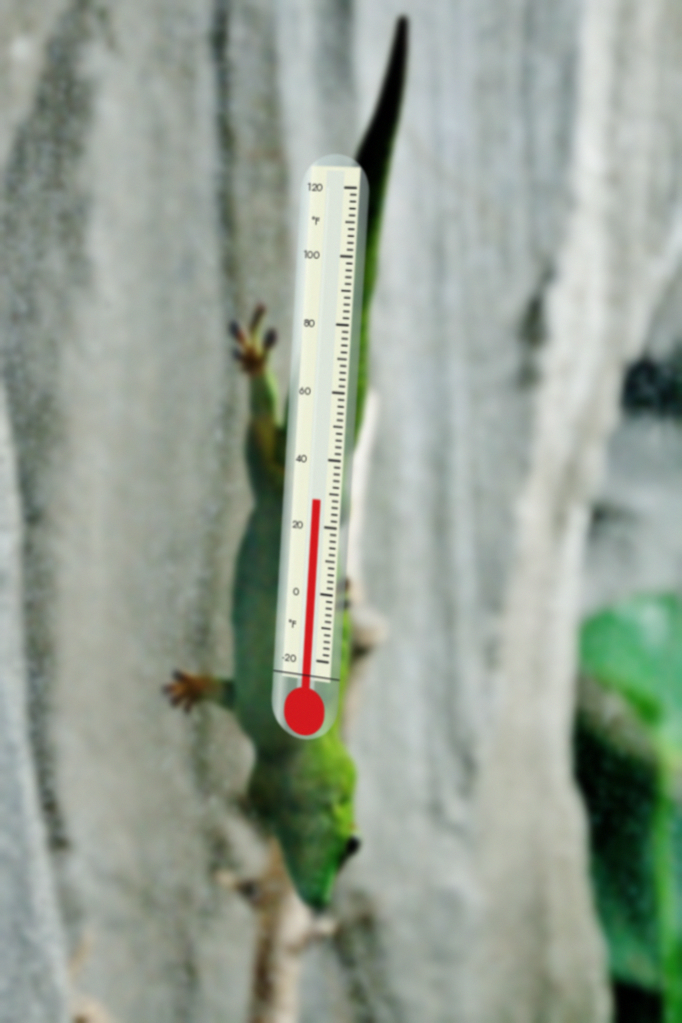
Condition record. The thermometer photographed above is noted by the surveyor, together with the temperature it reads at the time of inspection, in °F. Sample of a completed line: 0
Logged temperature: 28
